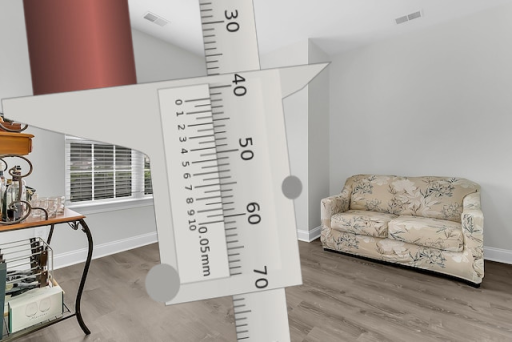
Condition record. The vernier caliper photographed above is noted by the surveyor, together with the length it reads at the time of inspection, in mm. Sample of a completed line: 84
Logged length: 41.6
